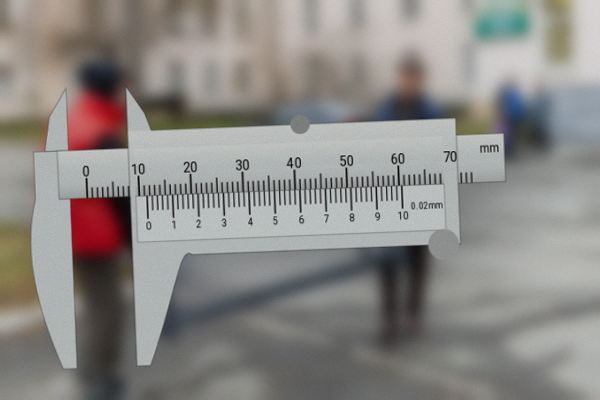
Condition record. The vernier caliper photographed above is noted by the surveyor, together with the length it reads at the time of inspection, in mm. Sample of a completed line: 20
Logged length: 11.5
